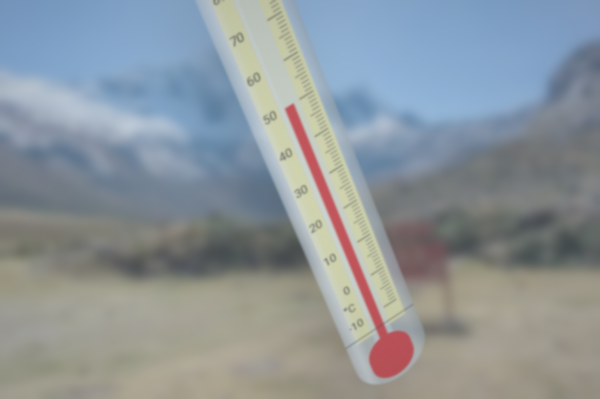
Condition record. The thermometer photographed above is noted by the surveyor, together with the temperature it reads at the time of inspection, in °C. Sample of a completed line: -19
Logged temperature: 50
